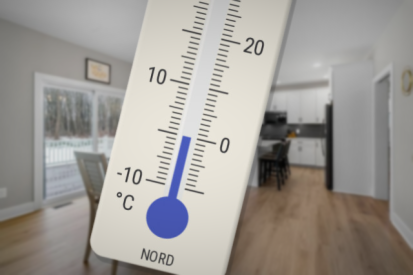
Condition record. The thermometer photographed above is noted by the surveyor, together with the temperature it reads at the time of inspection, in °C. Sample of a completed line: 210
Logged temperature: 0
